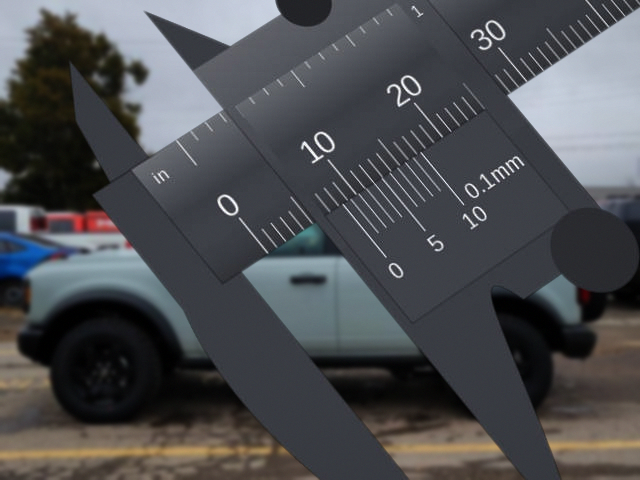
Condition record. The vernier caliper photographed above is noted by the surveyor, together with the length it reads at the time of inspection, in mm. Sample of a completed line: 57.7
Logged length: 8.4
